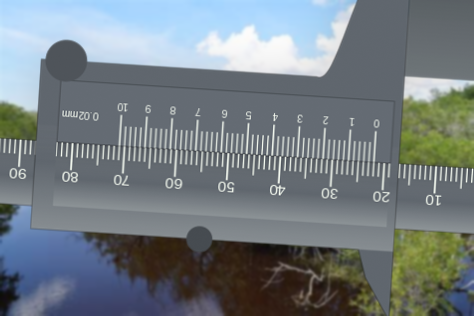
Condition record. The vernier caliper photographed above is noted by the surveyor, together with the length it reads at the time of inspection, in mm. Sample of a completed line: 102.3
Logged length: 22.0
